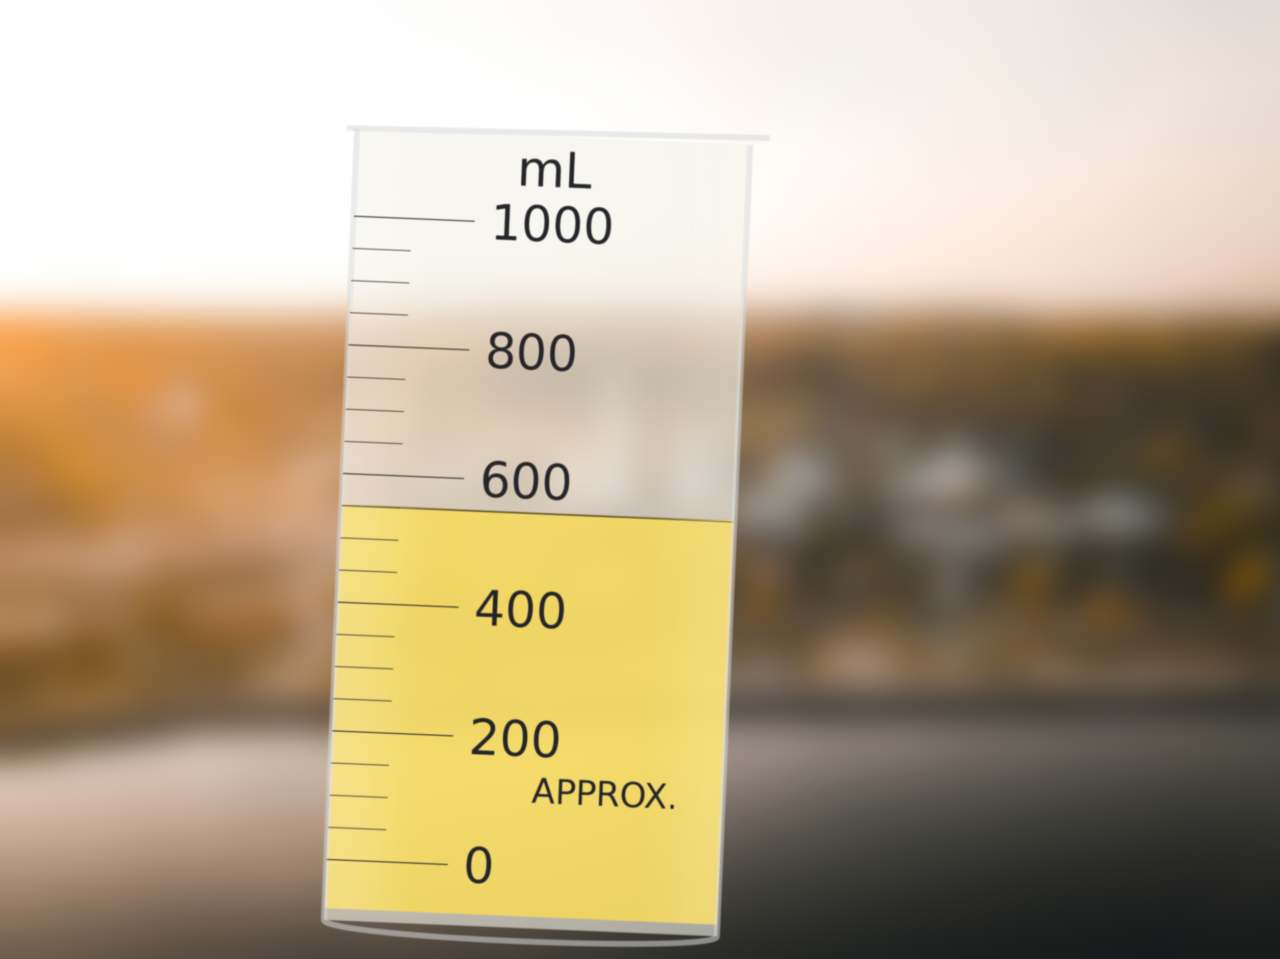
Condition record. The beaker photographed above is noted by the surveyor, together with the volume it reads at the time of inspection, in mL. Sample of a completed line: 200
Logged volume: 550
